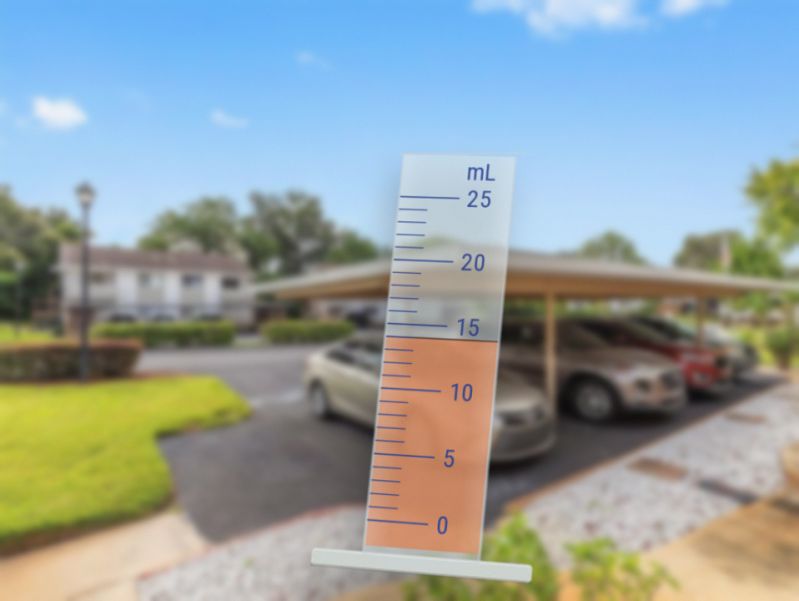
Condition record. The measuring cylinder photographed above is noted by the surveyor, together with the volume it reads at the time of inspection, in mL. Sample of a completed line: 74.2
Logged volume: 14
